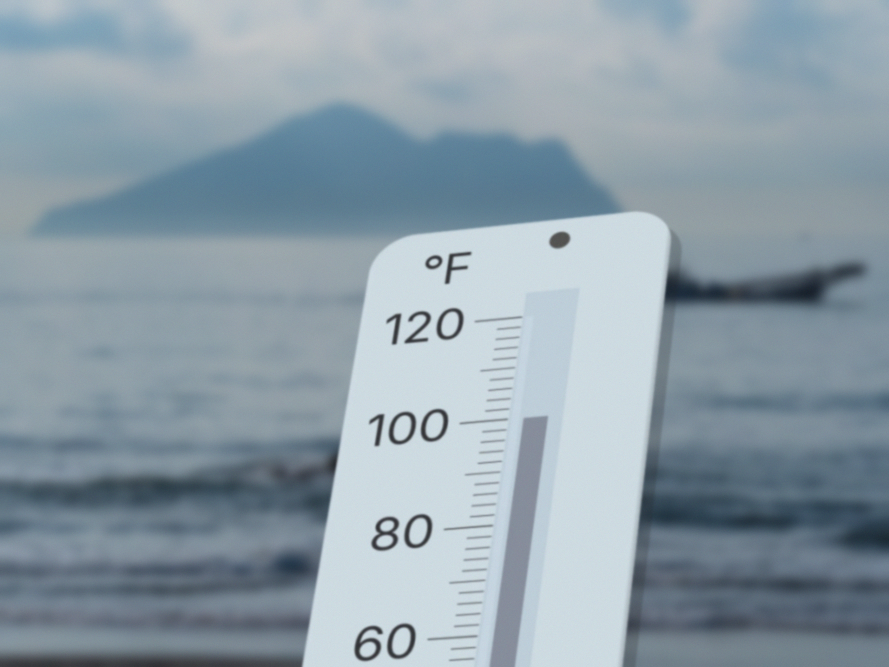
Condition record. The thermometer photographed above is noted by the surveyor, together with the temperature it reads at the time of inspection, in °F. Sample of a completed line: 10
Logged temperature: 100
